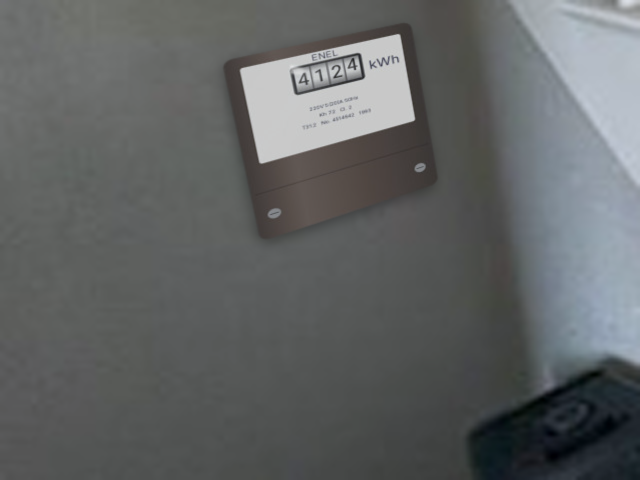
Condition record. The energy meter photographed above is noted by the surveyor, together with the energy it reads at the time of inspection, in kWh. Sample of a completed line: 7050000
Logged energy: 4124
